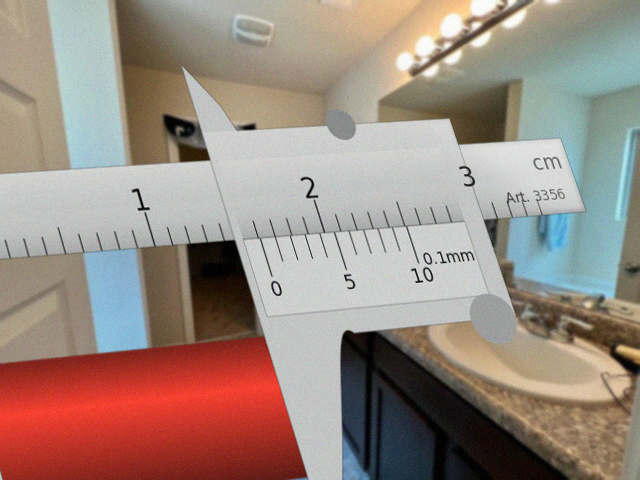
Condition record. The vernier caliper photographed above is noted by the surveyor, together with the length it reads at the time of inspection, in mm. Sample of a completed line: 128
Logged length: 16.1
